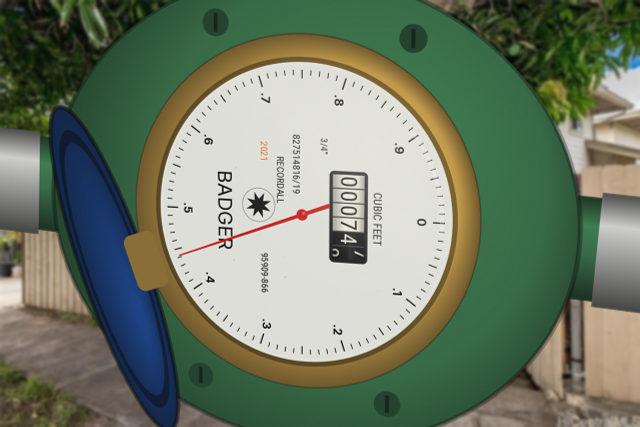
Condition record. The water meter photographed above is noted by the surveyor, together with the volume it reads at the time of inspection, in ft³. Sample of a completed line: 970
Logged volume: 747.44
